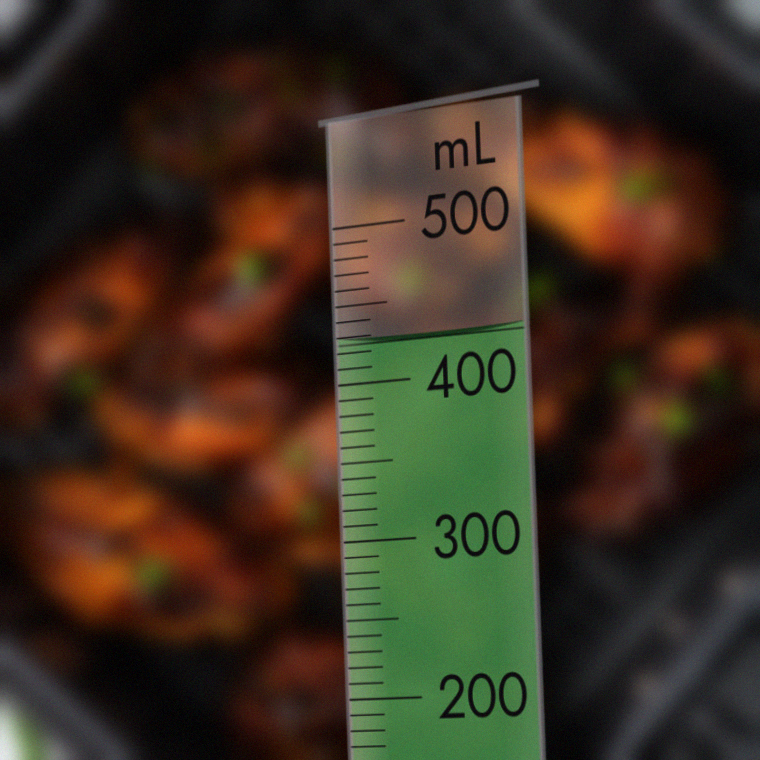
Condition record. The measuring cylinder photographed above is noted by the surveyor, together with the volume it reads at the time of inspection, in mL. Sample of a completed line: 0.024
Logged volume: 425
